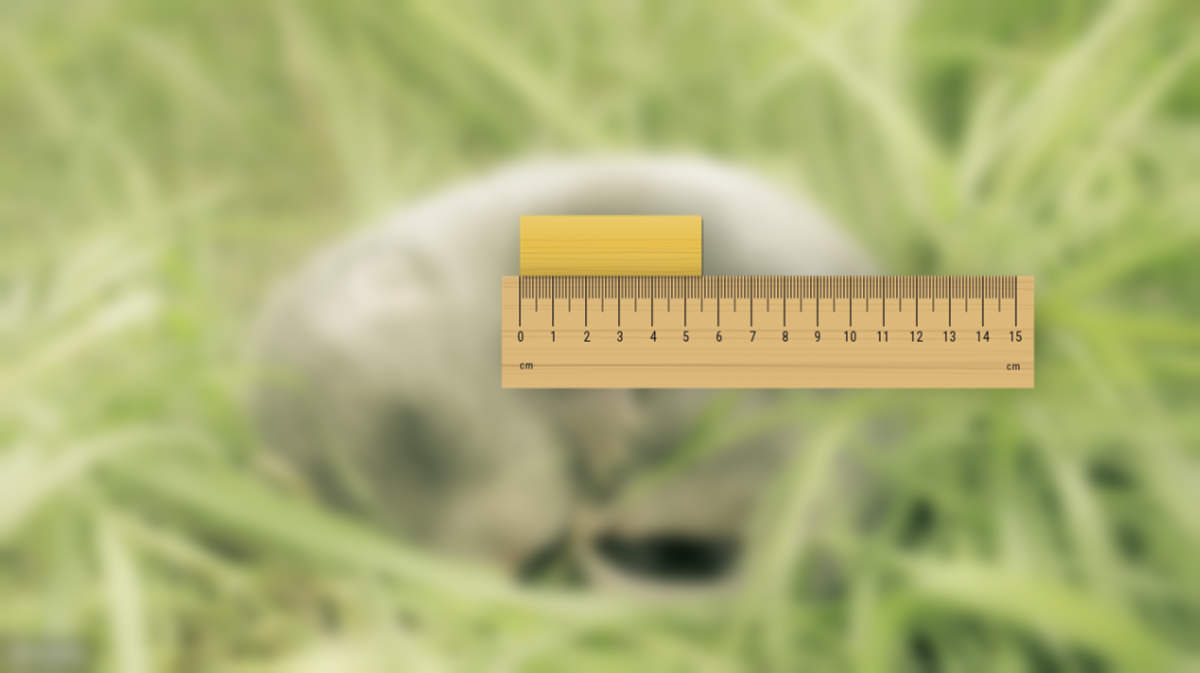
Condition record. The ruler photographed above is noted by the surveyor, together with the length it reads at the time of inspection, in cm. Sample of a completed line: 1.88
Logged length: 5.5
